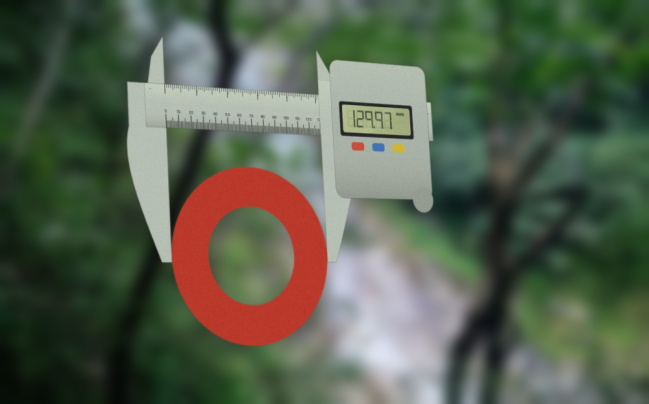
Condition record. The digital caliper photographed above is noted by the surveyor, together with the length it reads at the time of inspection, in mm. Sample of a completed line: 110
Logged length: 129.97
